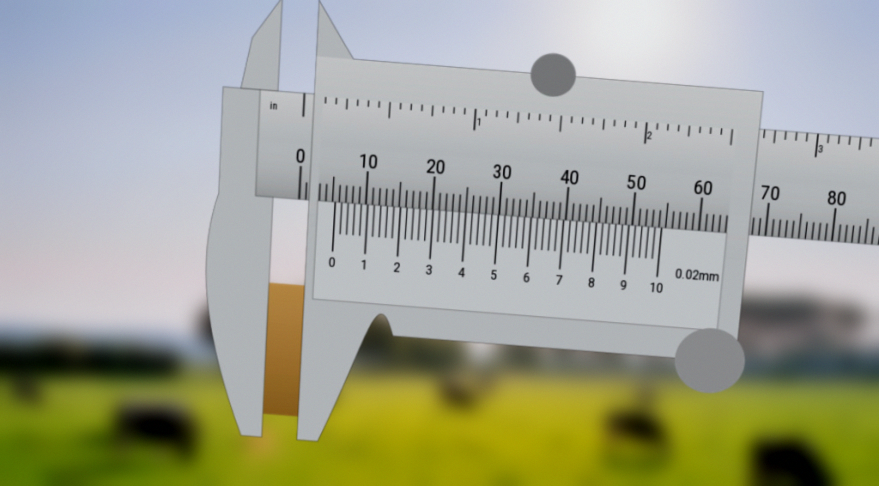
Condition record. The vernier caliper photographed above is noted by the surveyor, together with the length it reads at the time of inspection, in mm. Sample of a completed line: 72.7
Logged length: 5.4
